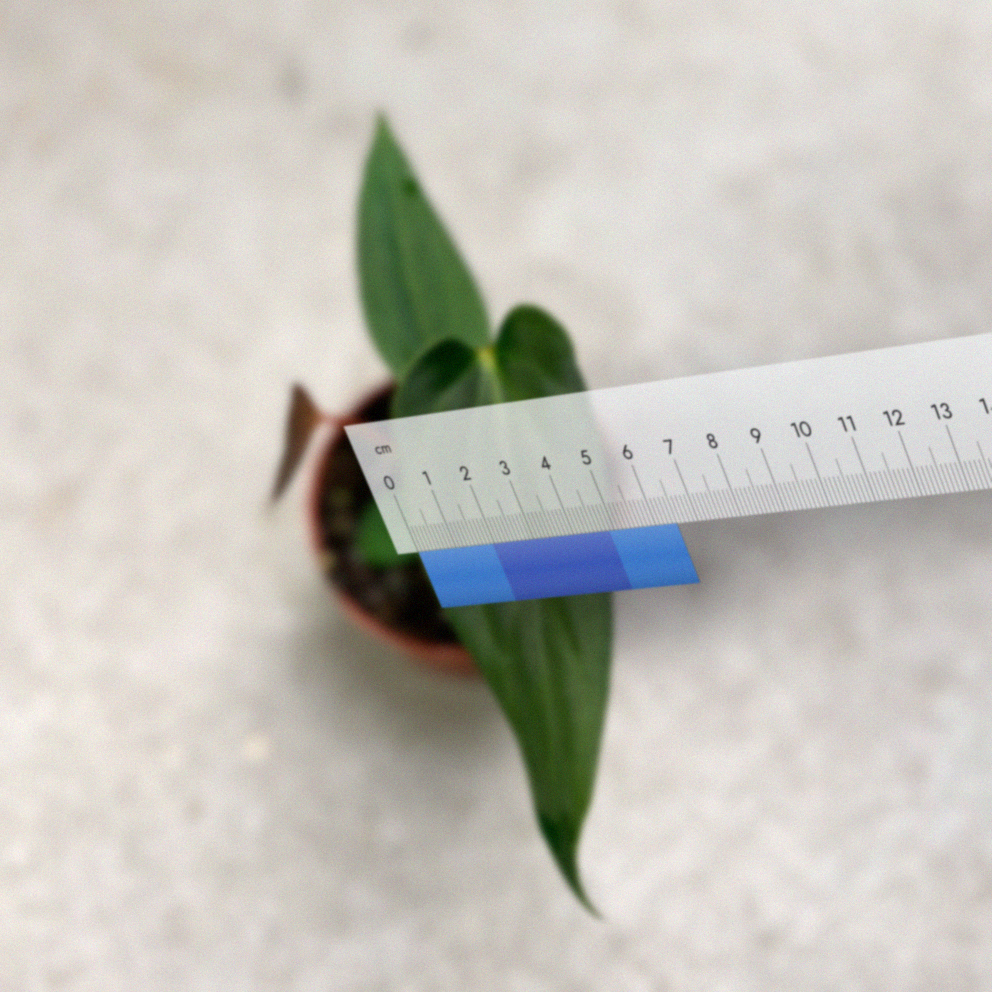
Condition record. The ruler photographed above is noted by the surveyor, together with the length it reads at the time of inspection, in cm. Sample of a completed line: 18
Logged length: 6.5
